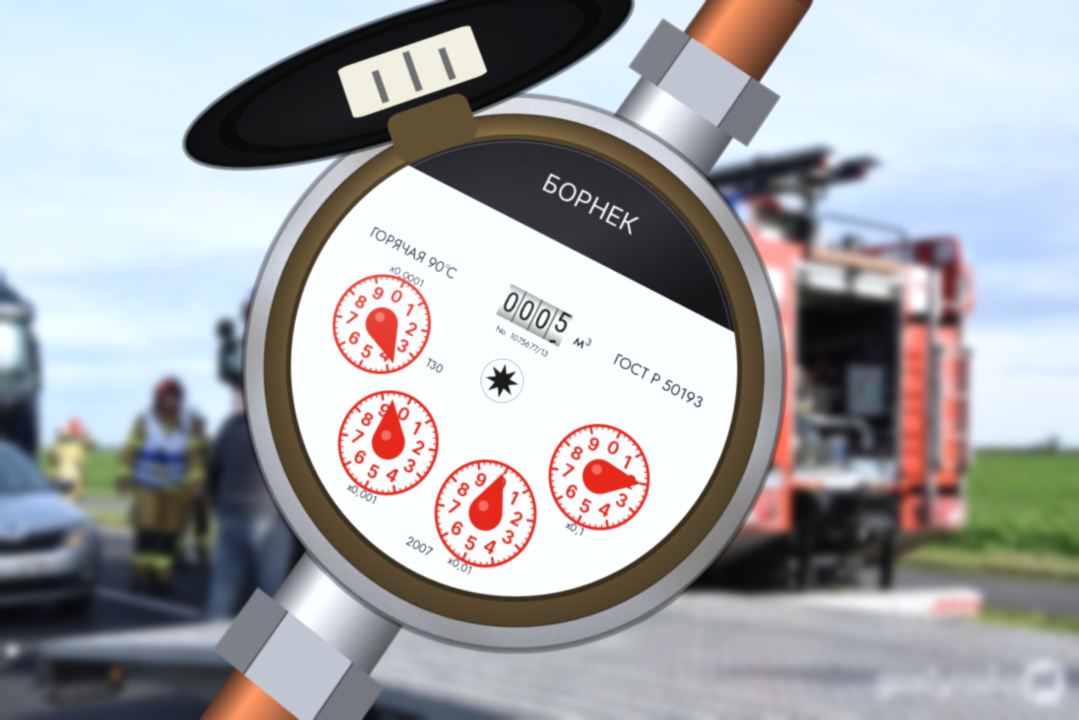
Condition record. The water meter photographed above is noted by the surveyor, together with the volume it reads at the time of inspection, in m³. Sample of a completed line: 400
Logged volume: 5.1993
